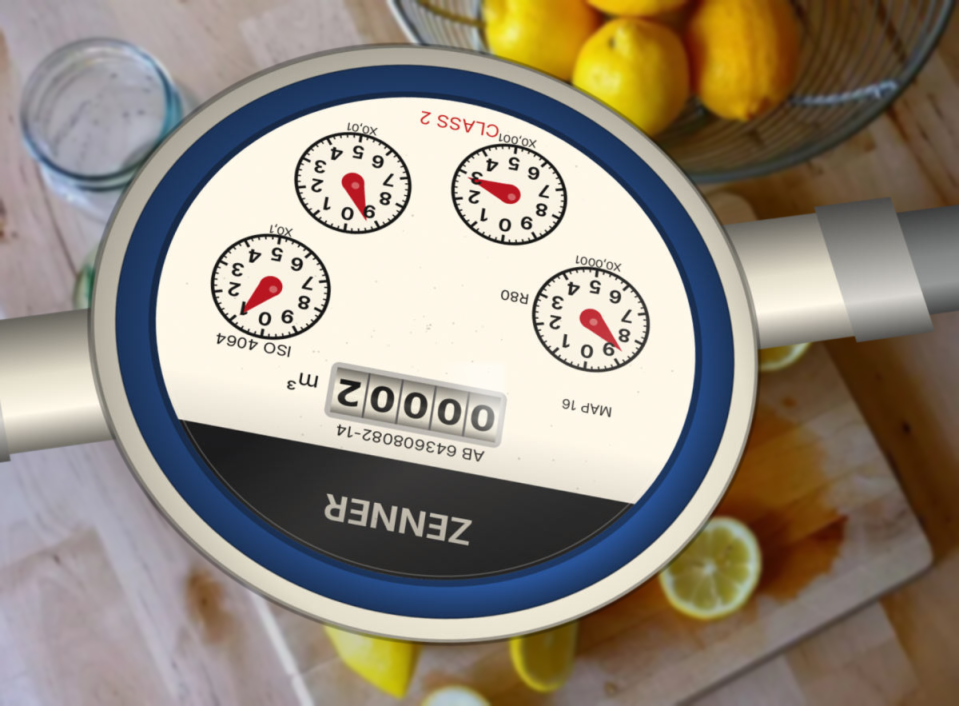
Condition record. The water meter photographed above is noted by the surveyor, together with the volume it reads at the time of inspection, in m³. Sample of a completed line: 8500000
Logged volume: 2.0928
